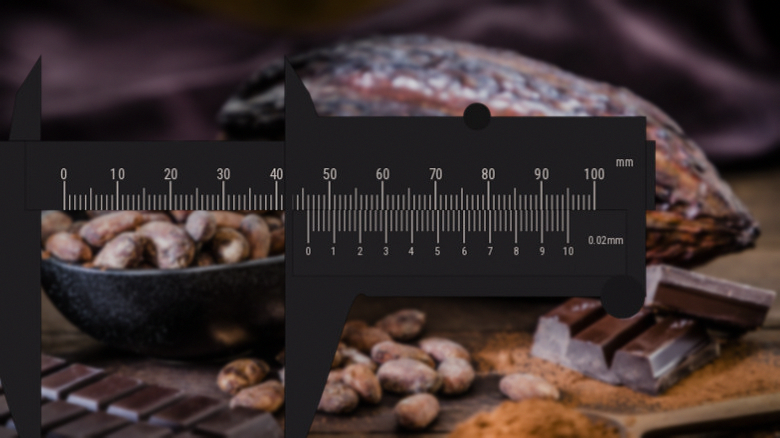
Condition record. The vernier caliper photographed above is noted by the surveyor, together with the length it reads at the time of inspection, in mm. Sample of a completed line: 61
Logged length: 46.0
